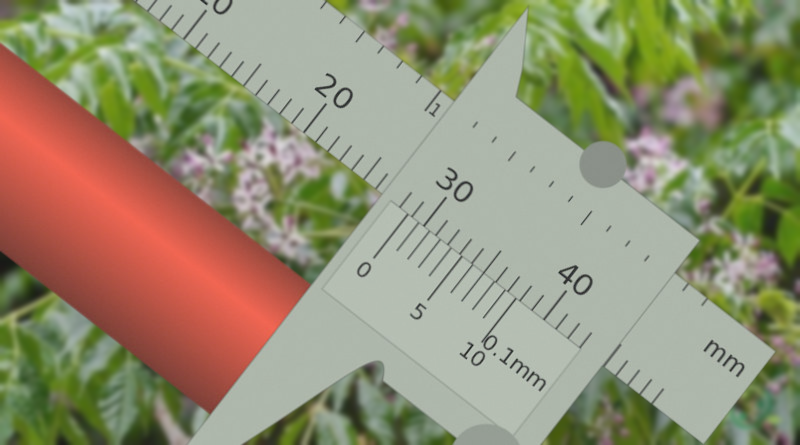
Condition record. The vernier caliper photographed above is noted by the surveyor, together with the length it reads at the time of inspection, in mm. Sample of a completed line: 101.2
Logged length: 28.7
